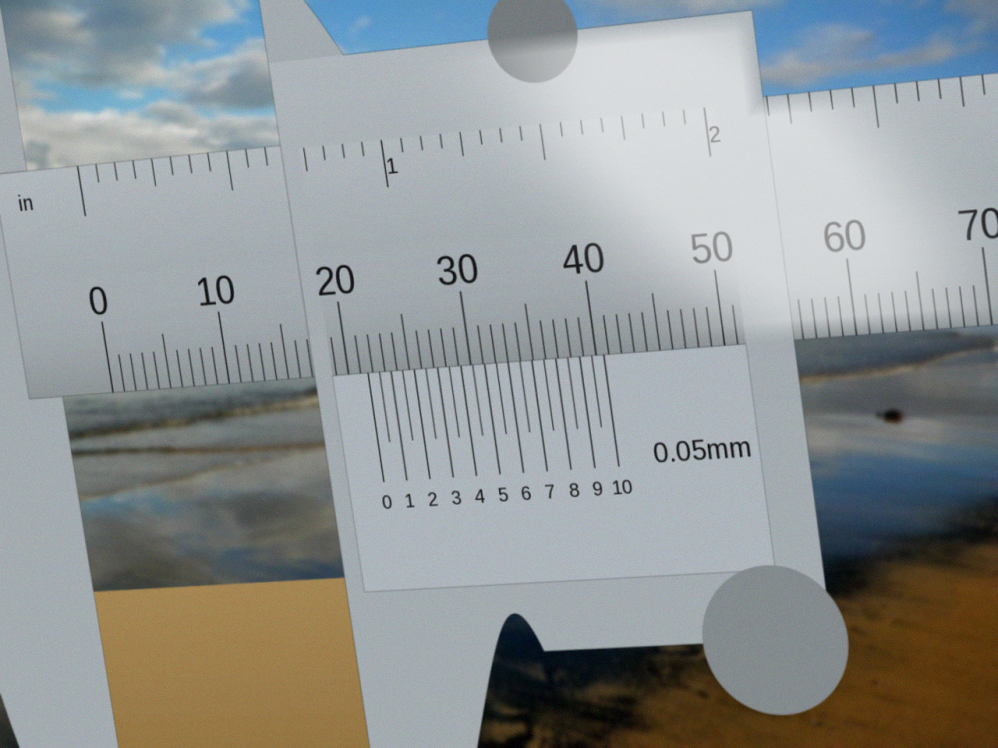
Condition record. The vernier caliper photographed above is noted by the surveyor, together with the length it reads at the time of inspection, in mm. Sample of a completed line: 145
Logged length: 21.6
